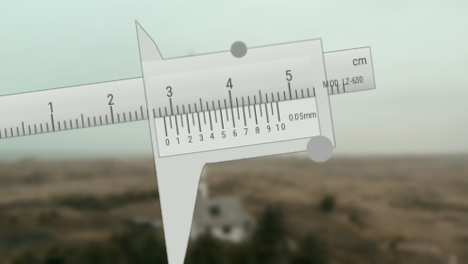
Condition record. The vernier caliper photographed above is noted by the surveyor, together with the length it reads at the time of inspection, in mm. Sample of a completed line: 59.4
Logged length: 28.6
